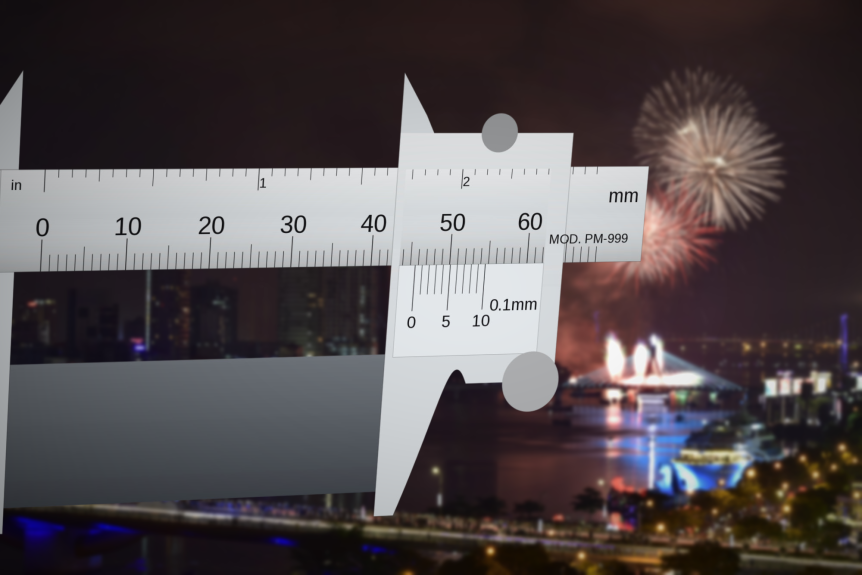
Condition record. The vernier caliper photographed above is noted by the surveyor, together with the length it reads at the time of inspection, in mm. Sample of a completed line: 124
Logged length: 45.6
